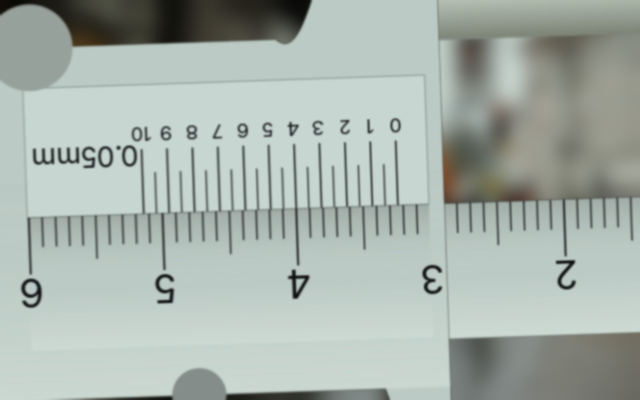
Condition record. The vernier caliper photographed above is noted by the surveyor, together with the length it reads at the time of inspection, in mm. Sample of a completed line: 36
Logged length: 32.4
